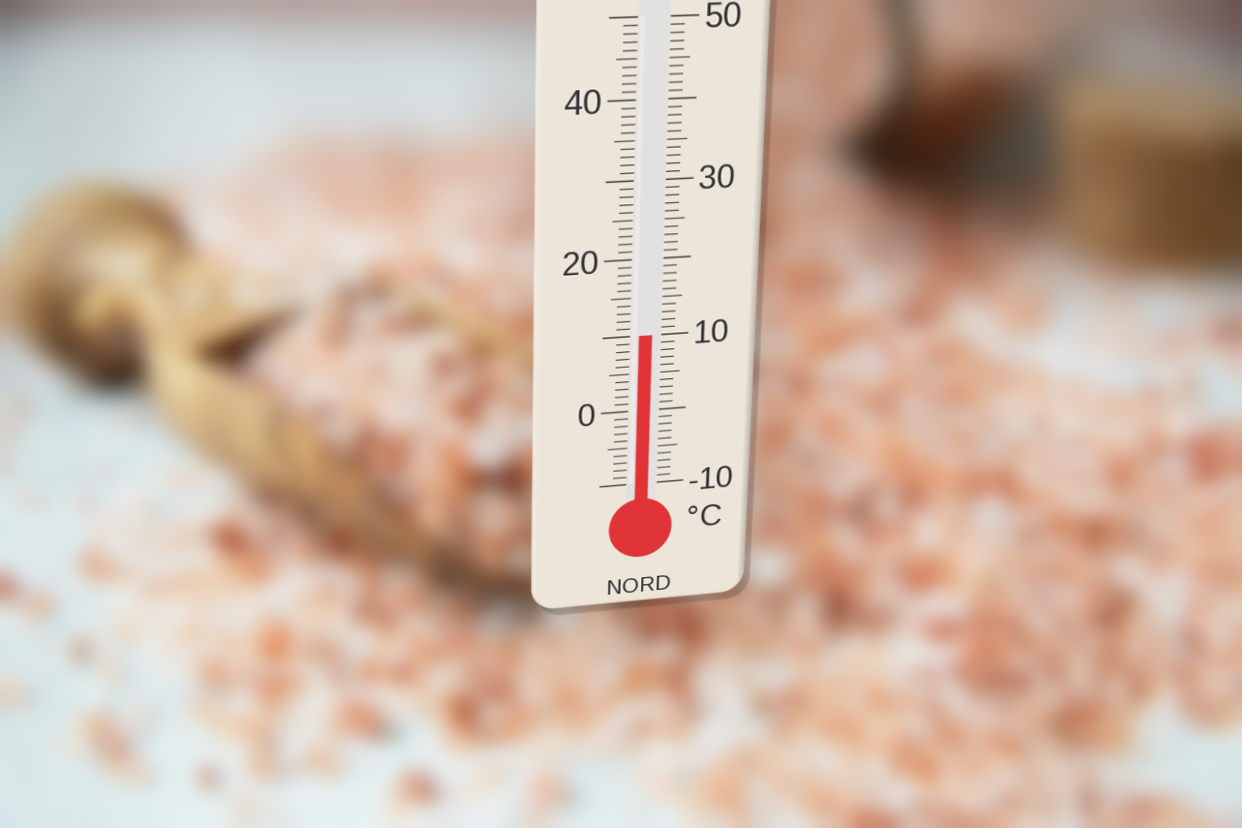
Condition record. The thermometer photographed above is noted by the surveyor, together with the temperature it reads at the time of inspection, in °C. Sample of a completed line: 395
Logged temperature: 10
